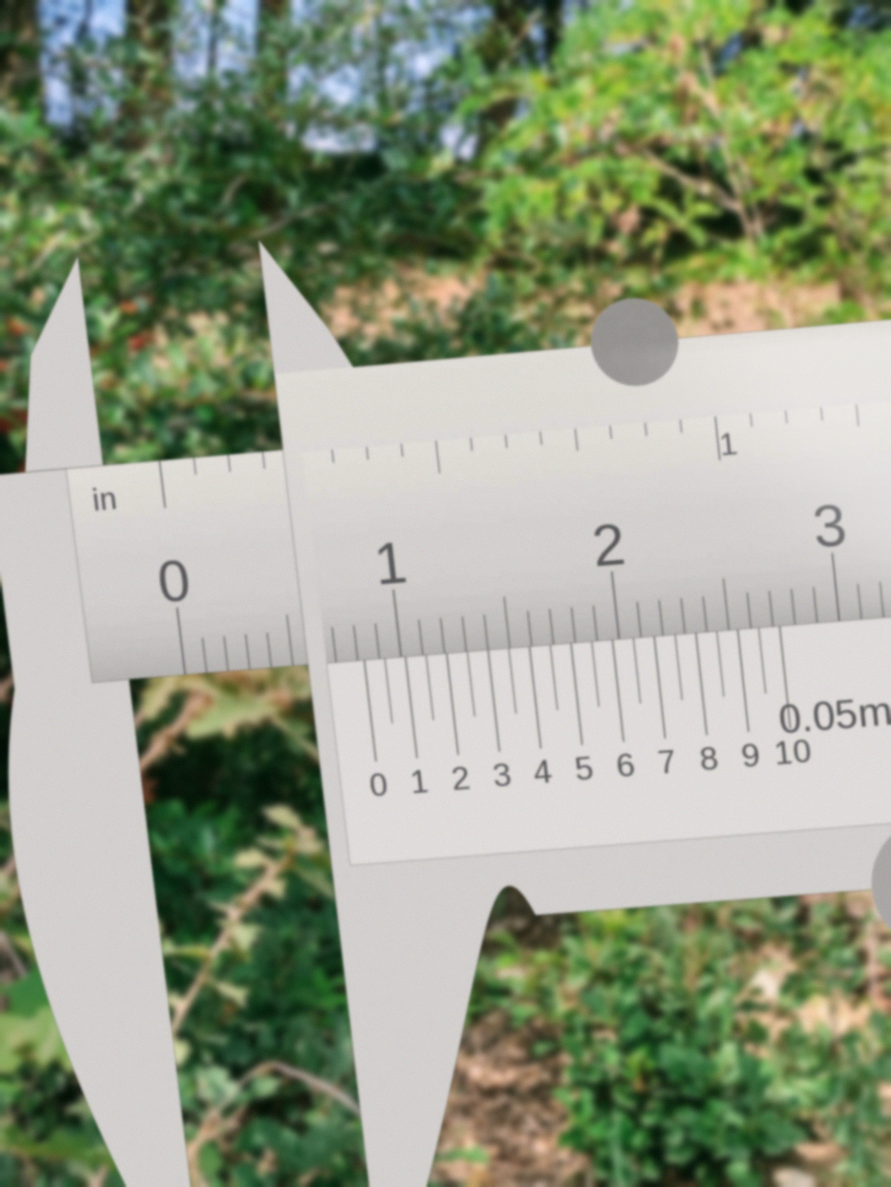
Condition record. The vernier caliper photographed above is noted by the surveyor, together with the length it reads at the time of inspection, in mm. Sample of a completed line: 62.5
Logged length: 8.3
